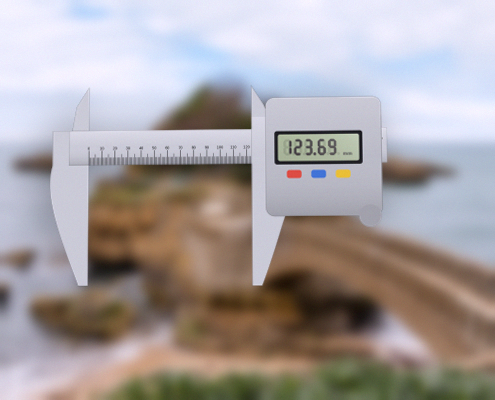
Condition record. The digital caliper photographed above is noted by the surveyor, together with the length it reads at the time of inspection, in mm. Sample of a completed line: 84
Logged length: 123.69
